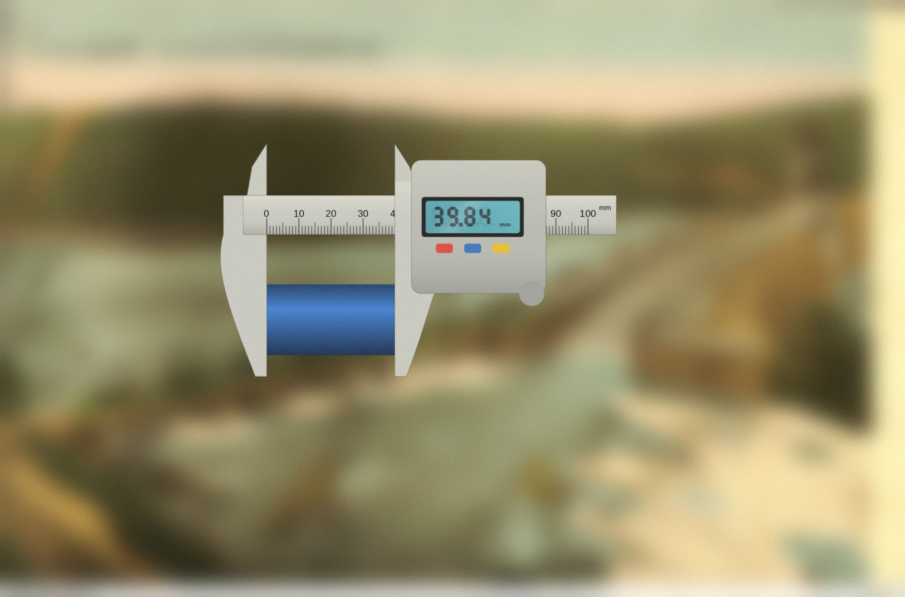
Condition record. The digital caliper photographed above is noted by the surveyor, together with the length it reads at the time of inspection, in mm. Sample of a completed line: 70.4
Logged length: 39.84
